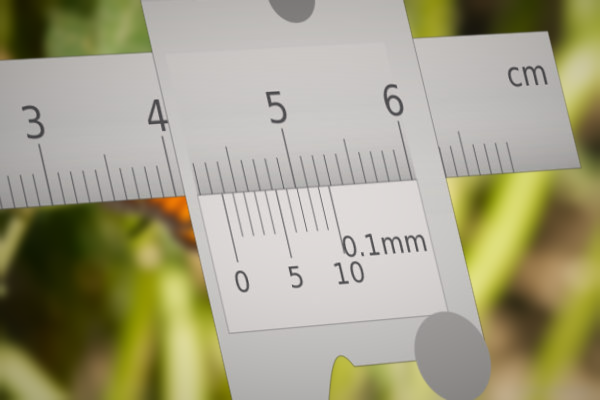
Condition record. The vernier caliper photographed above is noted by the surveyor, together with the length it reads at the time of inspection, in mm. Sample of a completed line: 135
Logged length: 43.8
